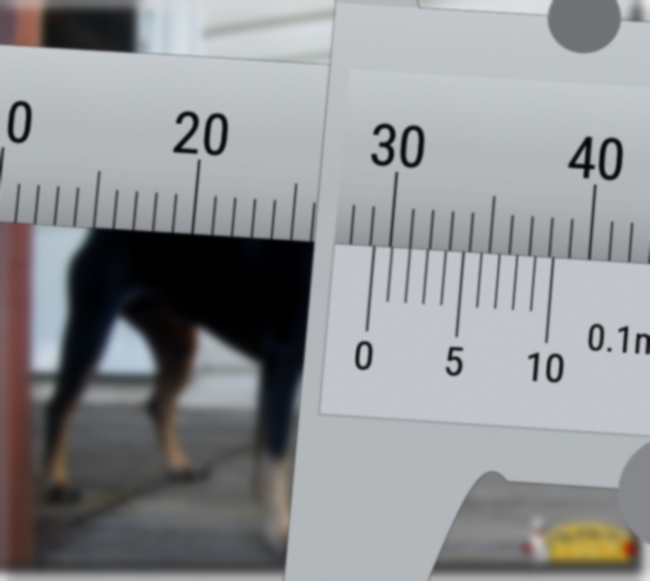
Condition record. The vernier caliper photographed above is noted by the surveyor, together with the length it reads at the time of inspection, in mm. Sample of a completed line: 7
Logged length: 29.2
